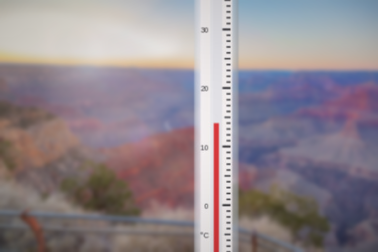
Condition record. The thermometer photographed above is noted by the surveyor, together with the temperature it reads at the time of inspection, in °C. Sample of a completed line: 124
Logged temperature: 14
